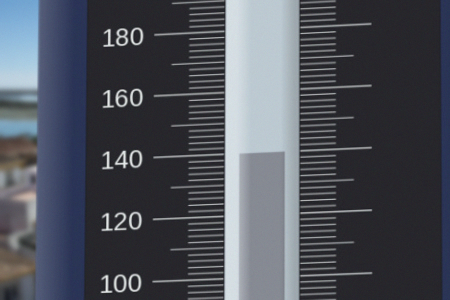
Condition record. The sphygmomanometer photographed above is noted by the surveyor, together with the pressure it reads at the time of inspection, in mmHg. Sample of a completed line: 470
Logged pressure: 140
